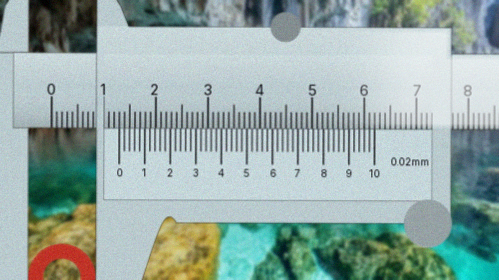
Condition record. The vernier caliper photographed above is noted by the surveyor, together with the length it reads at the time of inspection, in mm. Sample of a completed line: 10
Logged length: 13.0
